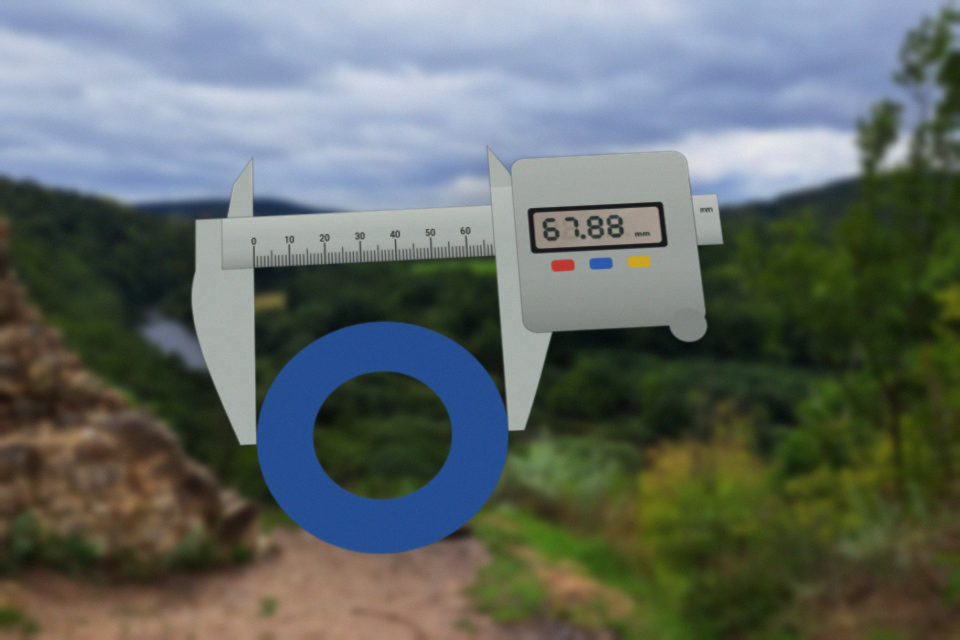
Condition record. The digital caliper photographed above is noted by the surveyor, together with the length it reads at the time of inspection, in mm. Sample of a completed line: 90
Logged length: 67.88
